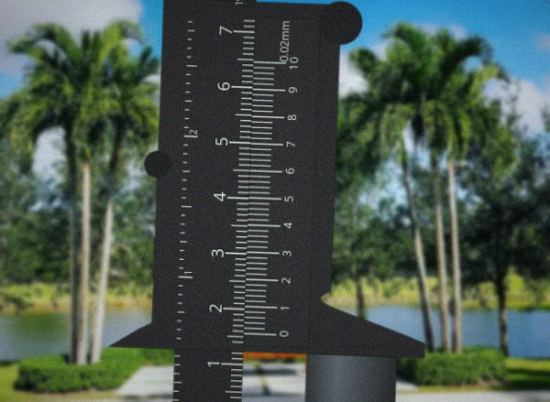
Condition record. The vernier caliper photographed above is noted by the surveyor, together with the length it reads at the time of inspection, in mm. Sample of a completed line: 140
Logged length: 15.6
